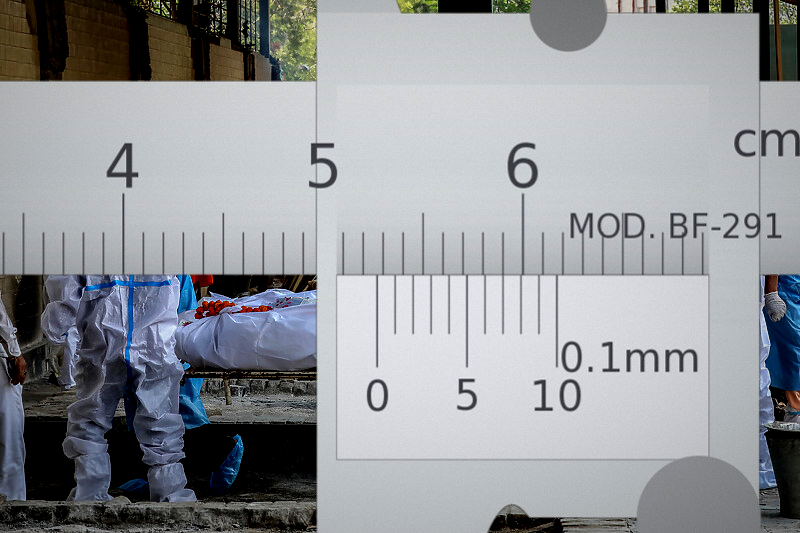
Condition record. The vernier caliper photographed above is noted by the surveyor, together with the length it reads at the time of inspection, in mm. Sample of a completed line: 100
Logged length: 52.7
